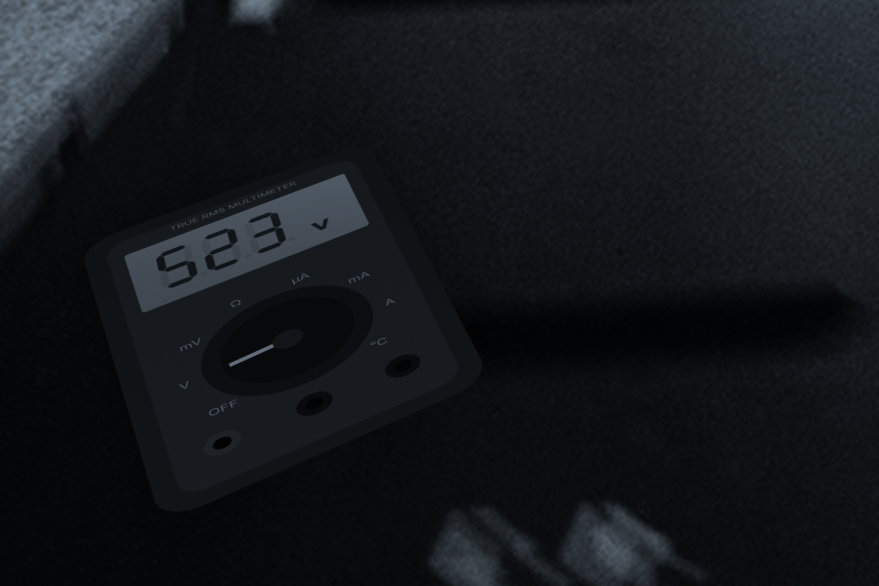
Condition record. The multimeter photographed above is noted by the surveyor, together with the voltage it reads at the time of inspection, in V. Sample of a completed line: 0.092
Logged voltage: 523
